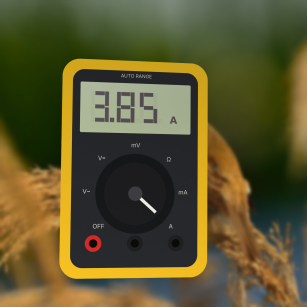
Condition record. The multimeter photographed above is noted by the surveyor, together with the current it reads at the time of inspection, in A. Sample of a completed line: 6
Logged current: 3.85
